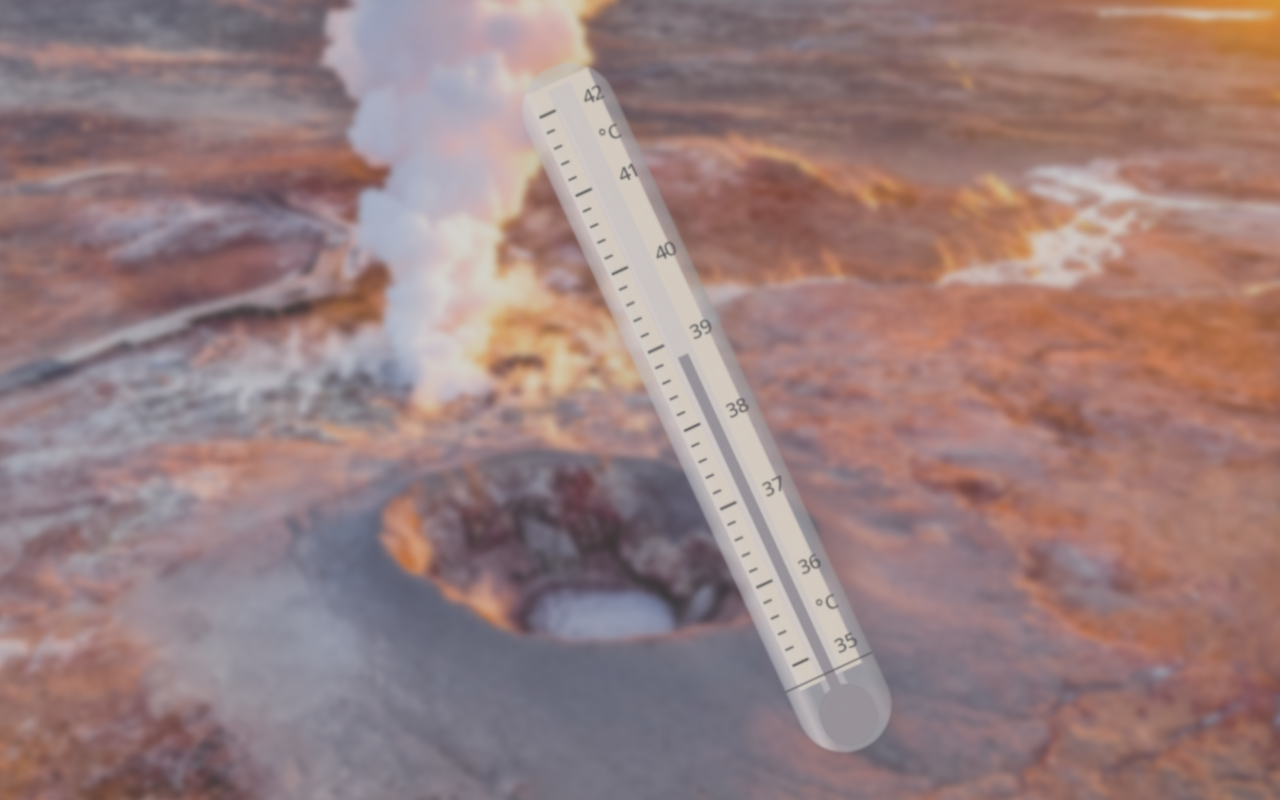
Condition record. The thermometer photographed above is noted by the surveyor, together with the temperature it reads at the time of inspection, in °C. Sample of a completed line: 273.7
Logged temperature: 38.8
